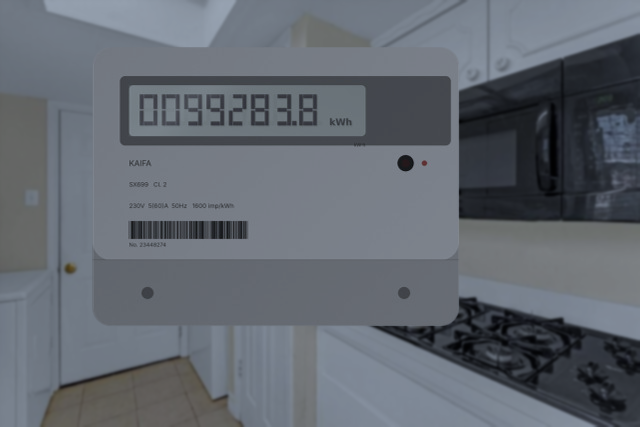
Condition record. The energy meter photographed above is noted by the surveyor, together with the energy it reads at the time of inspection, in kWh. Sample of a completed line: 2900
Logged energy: 99283.8
